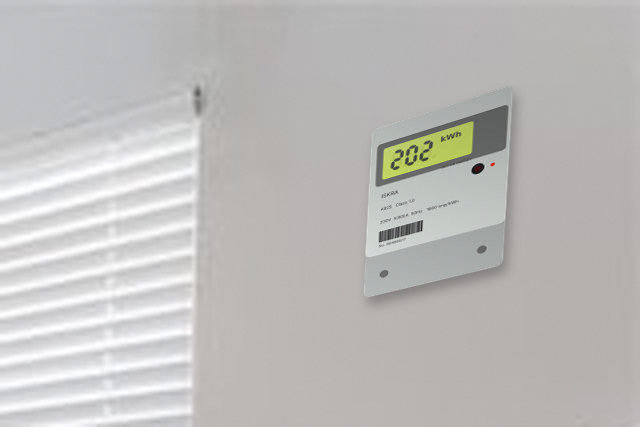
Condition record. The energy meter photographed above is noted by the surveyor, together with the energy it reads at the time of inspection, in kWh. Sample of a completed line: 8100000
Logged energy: 202
